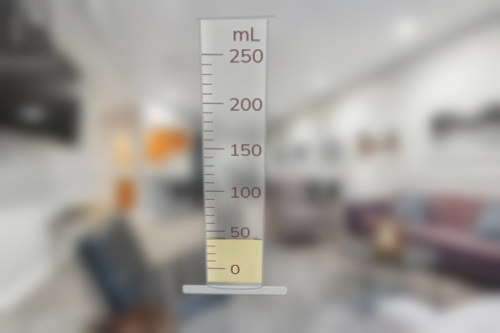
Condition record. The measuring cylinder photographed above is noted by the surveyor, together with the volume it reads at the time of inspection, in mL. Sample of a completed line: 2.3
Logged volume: 40
